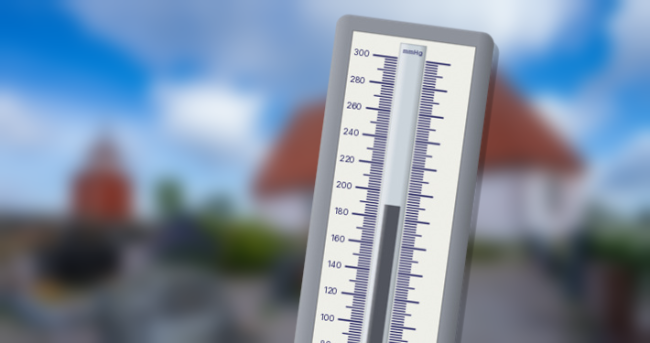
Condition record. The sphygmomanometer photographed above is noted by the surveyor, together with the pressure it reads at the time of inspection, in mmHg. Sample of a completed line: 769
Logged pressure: 190
